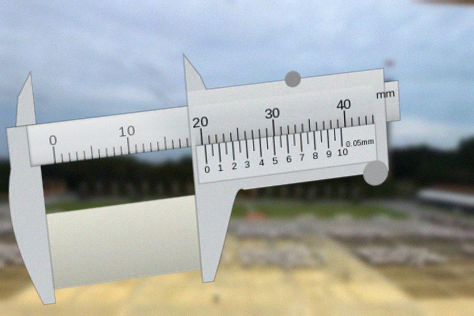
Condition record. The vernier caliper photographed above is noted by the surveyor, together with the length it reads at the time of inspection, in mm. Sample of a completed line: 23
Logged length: 20.4
